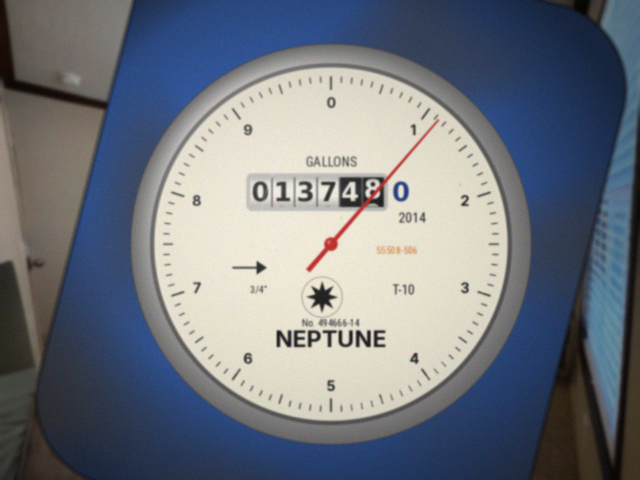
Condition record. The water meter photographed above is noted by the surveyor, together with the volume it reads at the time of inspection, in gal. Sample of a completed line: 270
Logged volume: 137481.1
